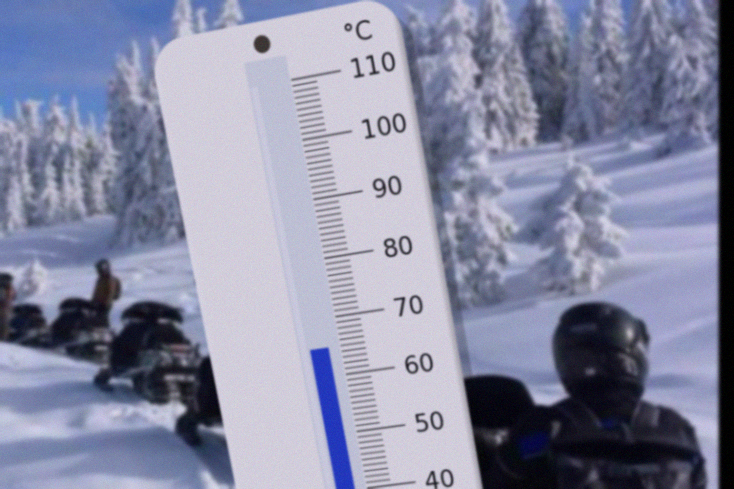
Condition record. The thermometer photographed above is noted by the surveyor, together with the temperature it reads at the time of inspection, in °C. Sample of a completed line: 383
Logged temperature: 65
